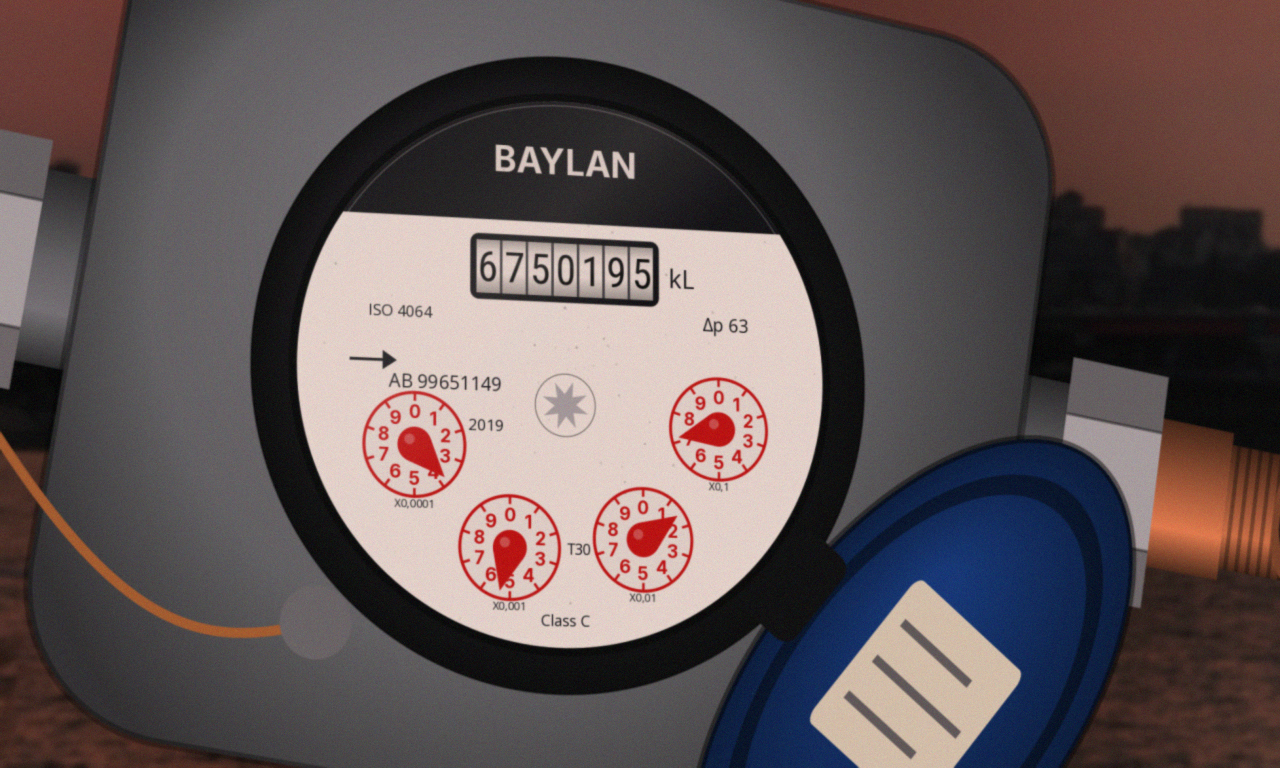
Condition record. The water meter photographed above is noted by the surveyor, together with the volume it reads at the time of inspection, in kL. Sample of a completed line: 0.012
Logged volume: 6750195.7153
